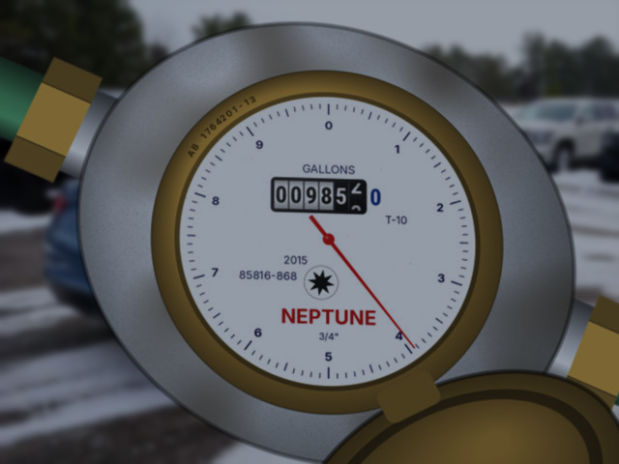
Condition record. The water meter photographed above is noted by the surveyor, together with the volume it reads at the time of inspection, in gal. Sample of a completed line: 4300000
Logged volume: 98523.9
